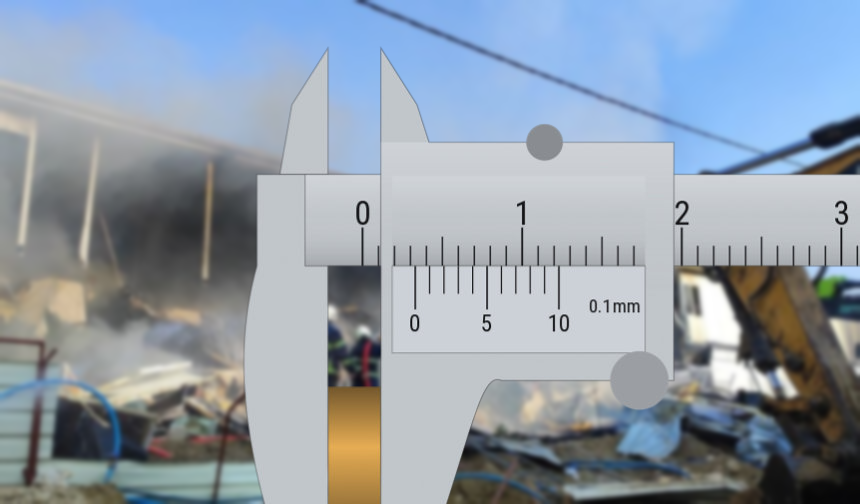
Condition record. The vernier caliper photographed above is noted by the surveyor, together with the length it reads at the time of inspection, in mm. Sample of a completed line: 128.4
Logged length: 3.3
